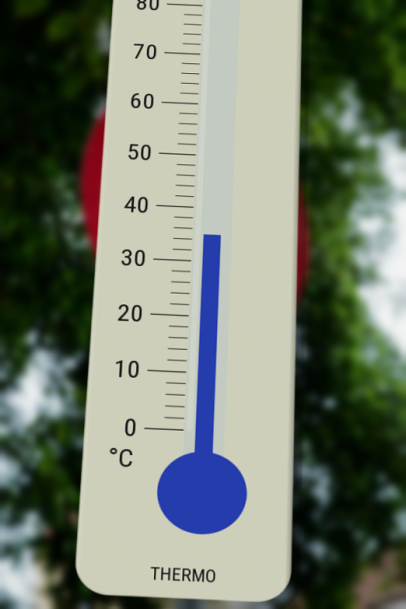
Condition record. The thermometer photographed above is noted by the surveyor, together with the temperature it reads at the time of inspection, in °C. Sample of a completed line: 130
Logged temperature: 35
